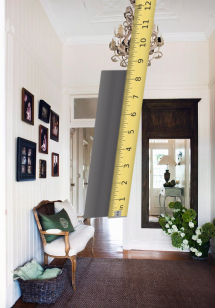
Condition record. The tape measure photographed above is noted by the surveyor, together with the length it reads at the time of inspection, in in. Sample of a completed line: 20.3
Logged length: 8.5
